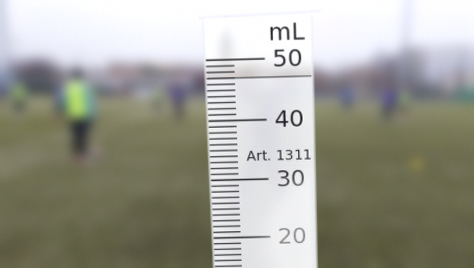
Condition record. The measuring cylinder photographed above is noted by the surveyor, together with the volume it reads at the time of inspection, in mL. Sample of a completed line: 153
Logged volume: 47
